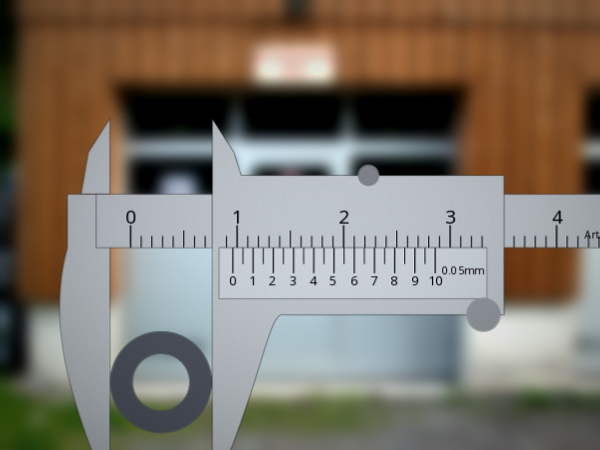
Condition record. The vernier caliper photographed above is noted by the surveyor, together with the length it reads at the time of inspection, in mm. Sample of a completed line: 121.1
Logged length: 9.6
